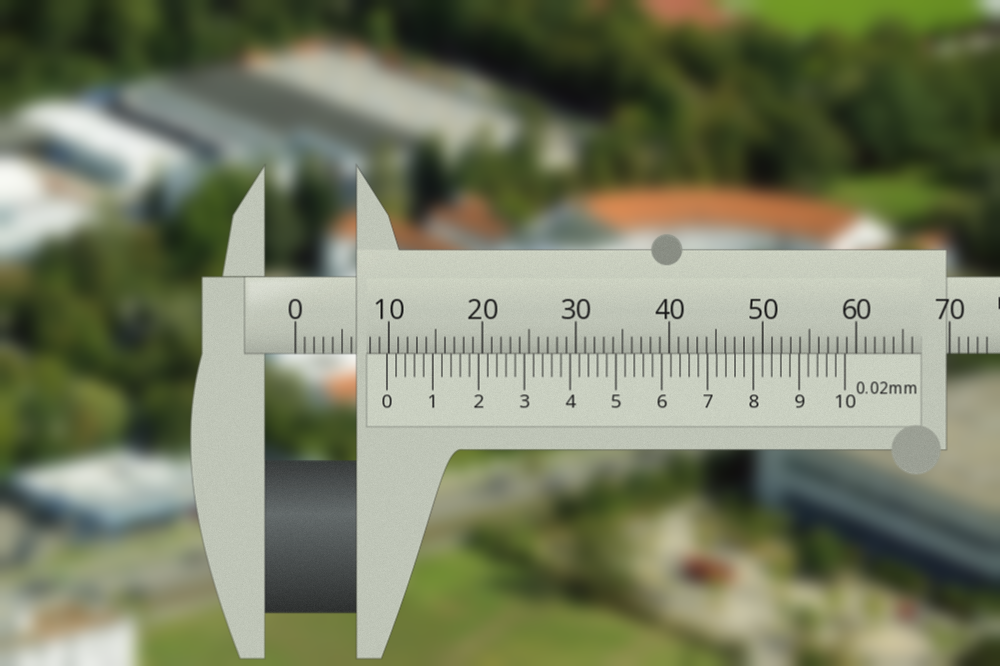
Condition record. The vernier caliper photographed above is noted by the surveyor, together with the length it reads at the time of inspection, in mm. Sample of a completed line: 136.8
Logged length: 9.8
